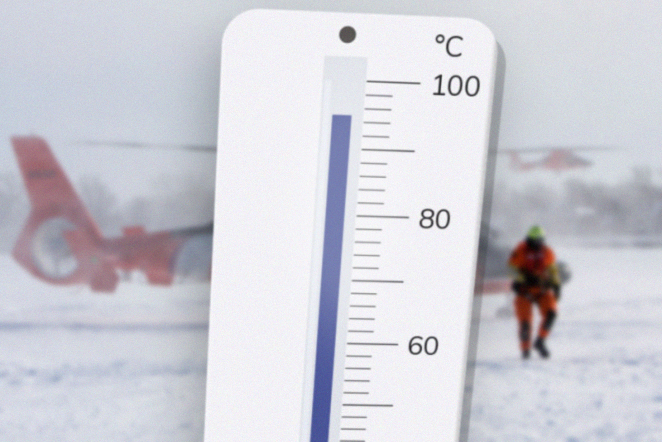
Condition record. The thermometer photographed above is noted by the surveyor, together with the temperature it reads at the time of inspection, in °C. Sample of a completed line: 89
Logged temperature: 95
